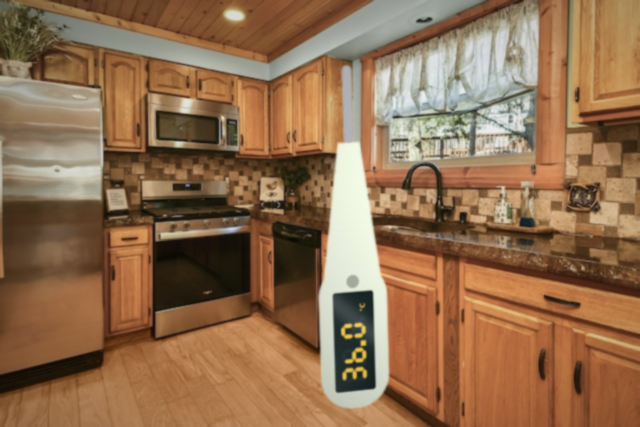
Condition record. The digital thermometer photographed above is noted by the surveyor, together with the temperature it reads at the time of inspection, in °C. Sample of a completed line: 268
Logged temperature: 36.0
